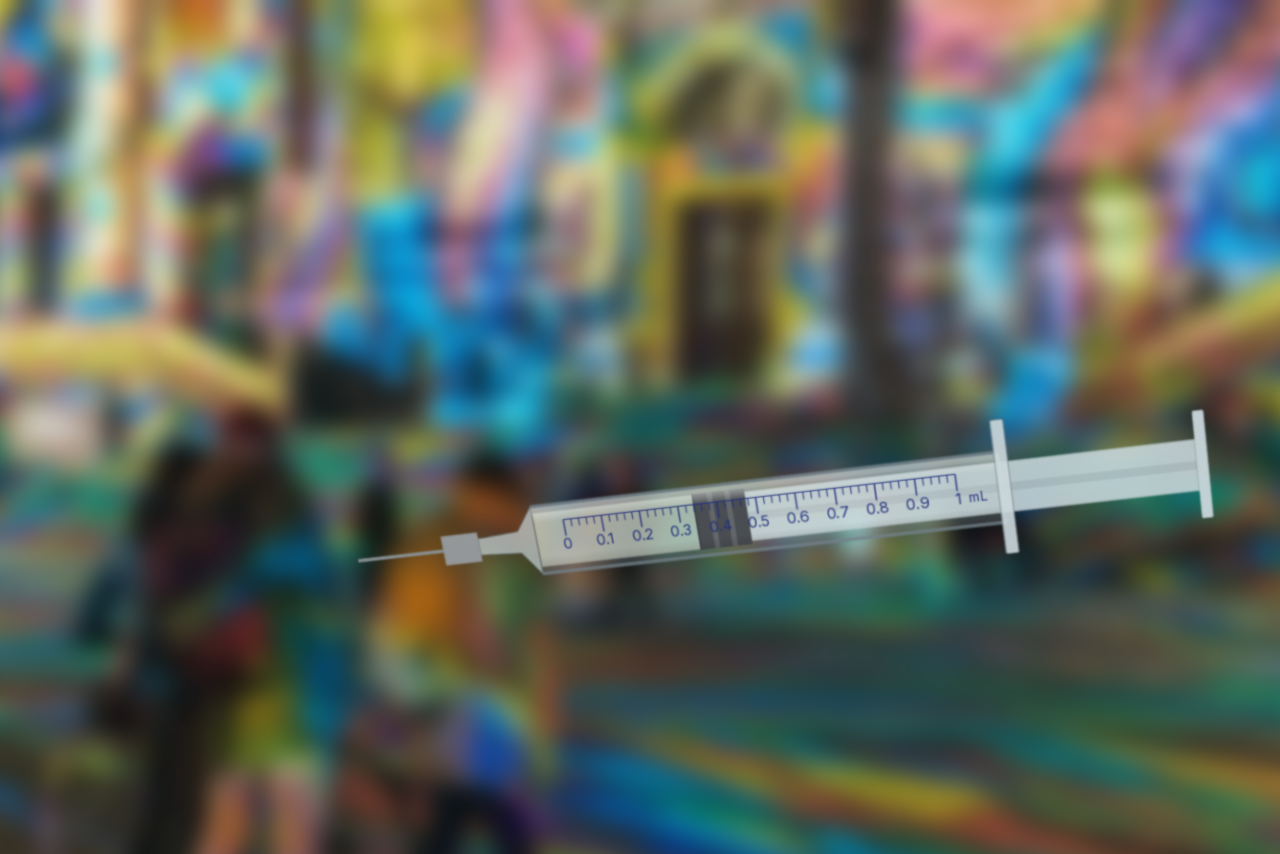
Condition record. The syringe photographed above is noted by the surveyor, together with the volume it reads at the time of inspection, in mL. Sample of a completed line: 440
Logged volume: 0.34
